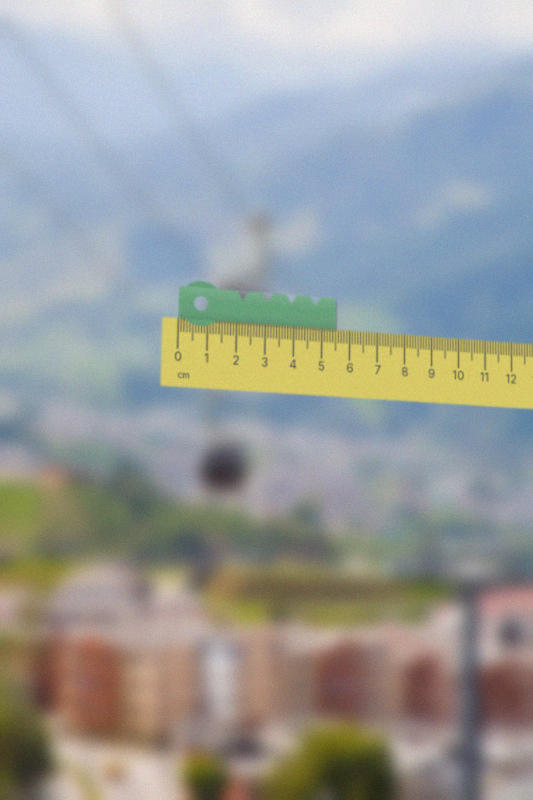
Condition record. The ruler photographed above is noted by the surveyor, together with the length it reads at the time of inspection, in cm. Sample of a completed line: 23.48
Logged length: 5.5
